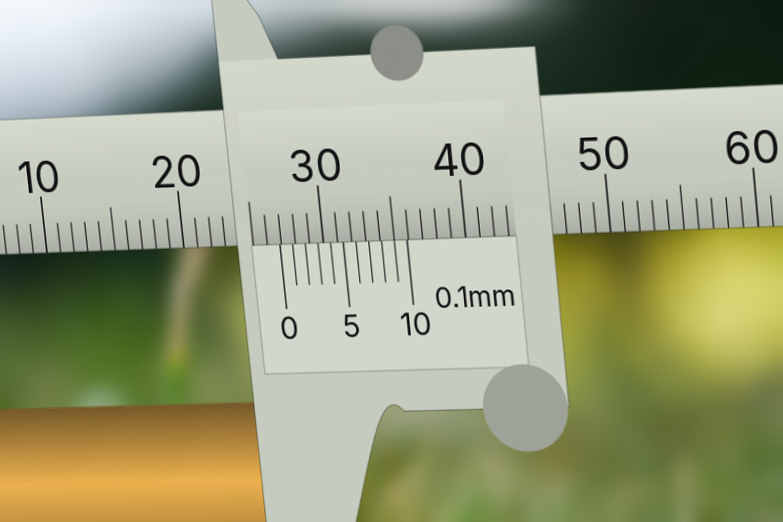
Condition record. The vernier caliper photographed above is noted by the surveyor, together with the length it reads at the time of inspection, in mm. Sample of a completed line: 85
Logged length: 26.9
